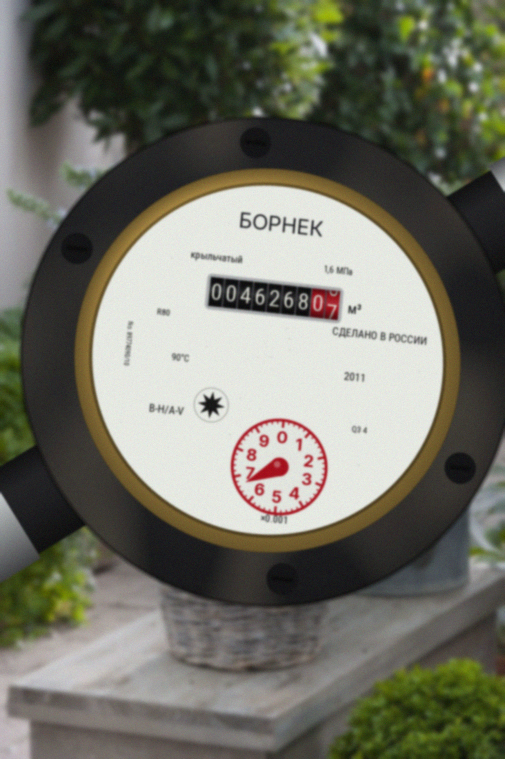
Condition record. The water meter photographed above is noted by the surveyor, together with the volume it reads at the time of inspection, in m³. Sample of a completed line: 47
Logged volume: 46268.066
